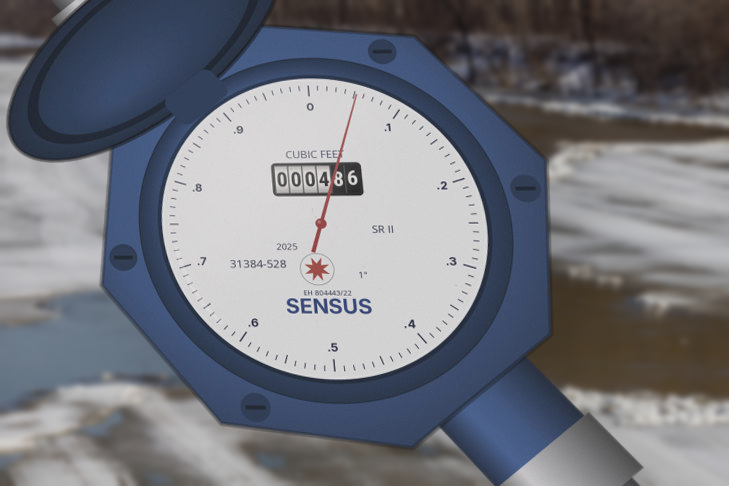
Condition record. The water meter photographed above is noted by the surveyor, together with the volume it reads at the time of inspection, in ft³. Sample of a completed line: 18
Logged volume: 486.05
